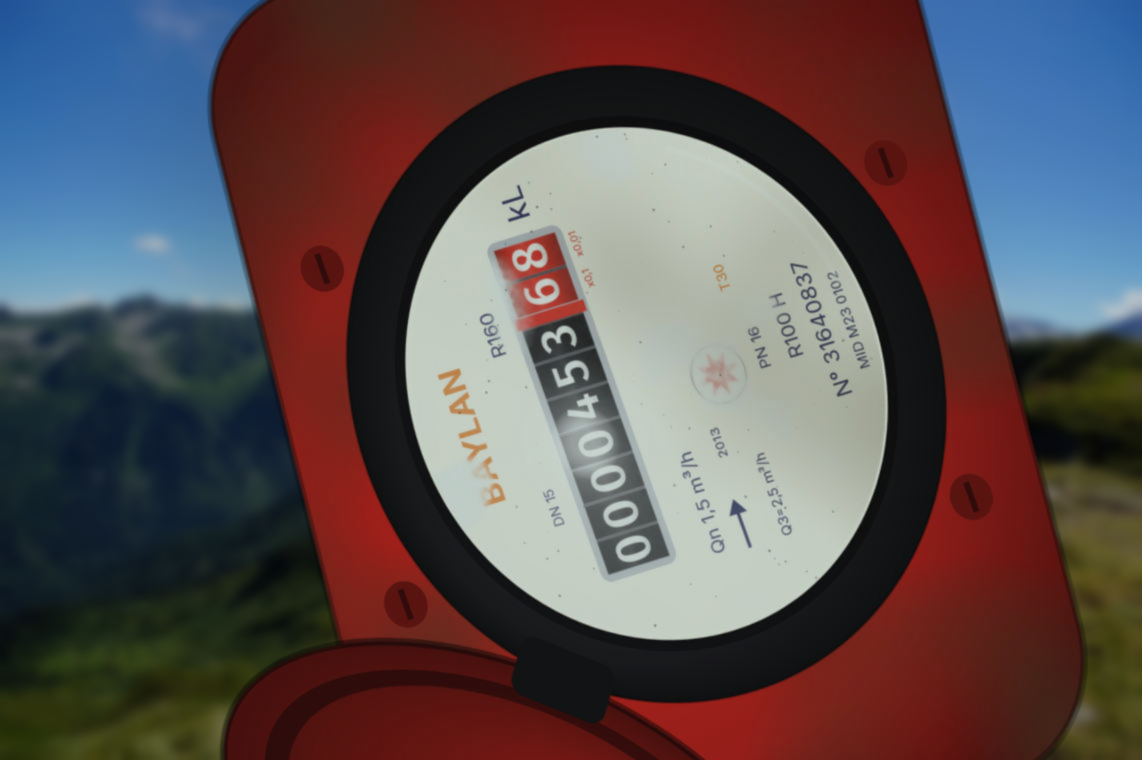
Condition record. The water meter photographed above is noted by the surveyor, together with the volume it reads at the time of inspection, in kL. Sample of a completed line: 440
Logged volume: 453.68
